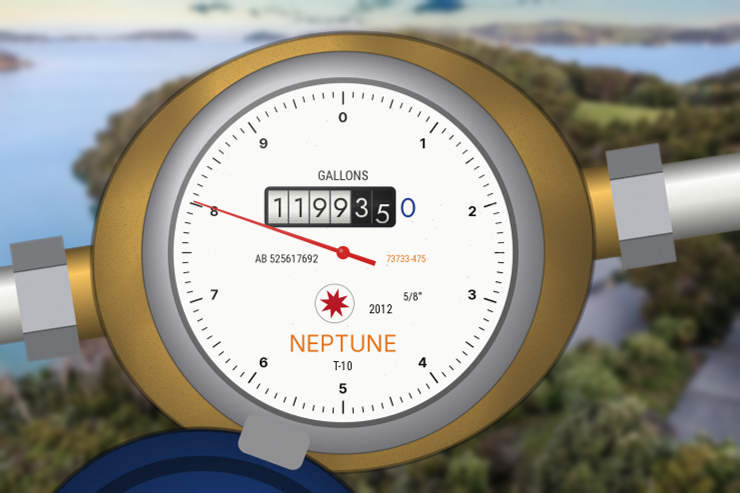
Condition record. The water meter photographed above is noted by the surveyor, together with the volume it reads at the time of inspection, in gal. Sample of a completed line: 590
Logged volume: 1199348.0
